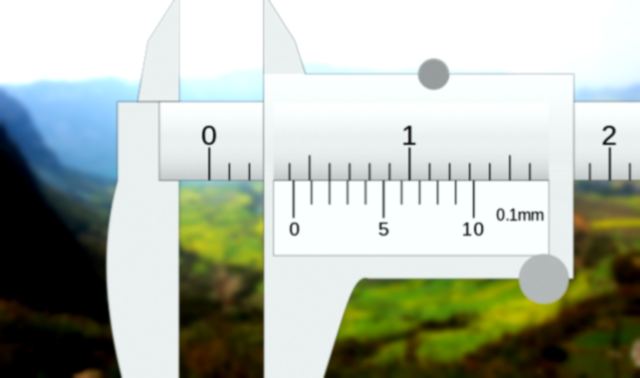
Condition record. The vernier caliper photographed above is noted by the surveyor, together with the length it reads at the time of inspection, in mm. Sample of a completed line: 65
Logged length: 4.2
